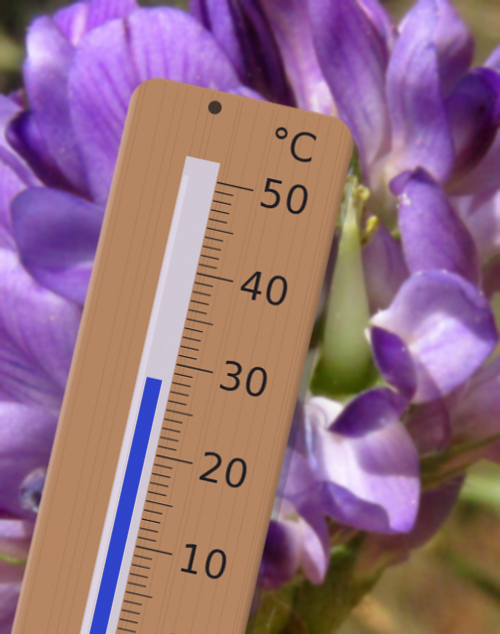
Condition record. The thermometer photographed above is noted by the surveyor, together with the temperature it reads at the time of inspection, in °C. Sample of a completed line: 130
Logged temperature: 28
